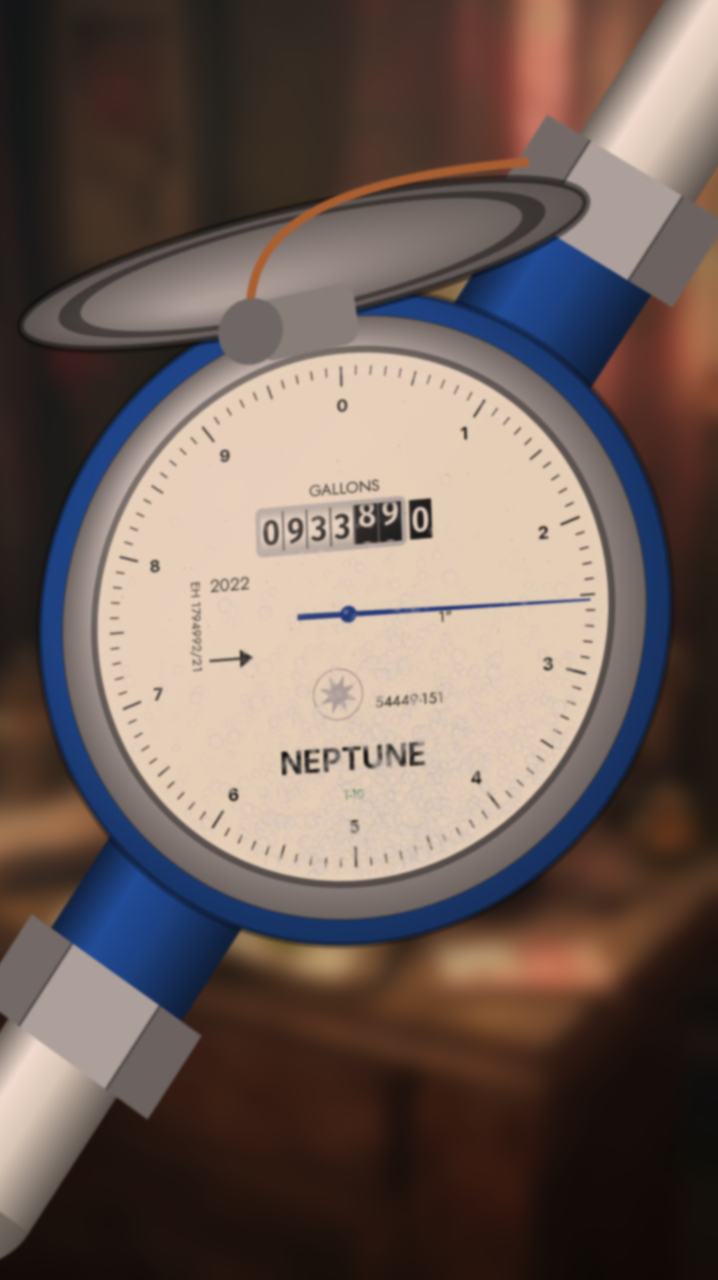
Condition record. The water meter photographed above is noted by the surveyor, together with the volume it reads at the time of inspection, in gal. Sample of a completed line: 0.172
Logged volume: 933892.5
